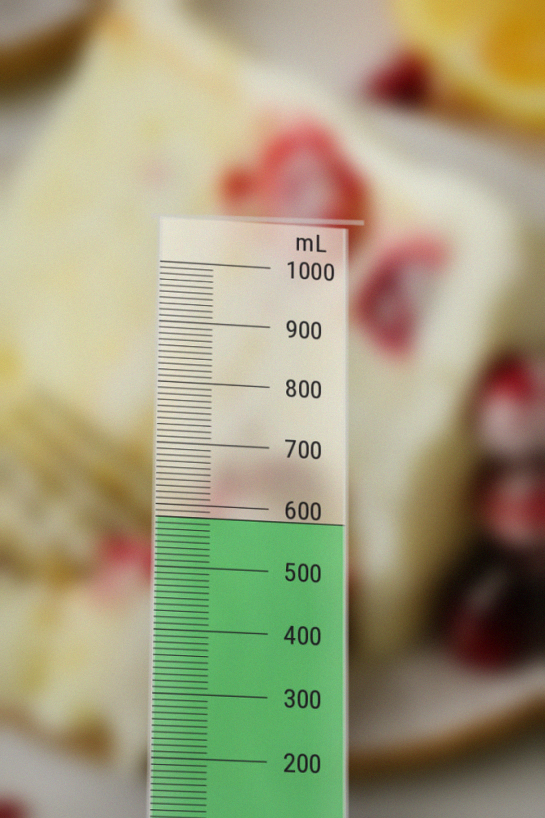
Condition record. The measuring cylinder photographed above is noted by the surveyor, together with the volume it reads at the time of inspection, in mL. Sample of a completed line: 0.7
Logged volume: 580
